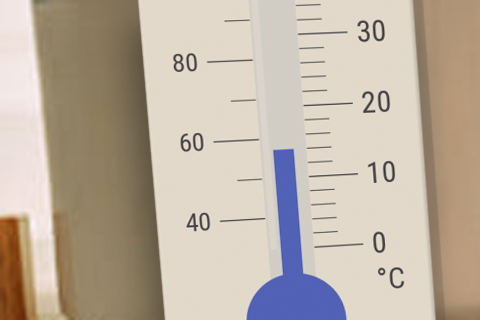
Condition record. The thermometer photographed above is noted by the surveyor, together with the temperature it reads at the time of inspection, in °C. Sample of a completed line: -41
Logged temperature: 14
